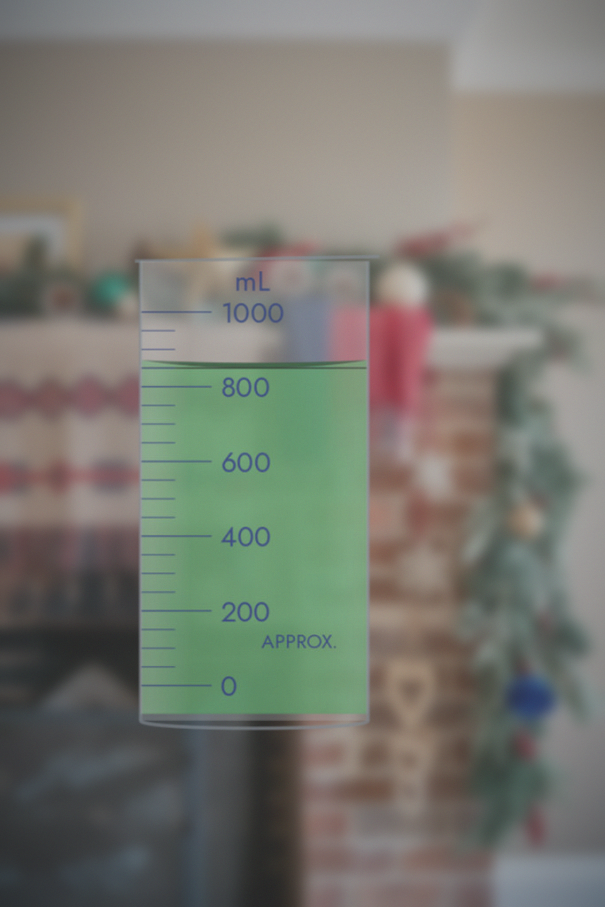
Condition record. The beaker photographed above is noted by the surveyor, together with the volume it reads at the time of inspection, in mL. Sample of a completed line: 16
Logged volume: 850
